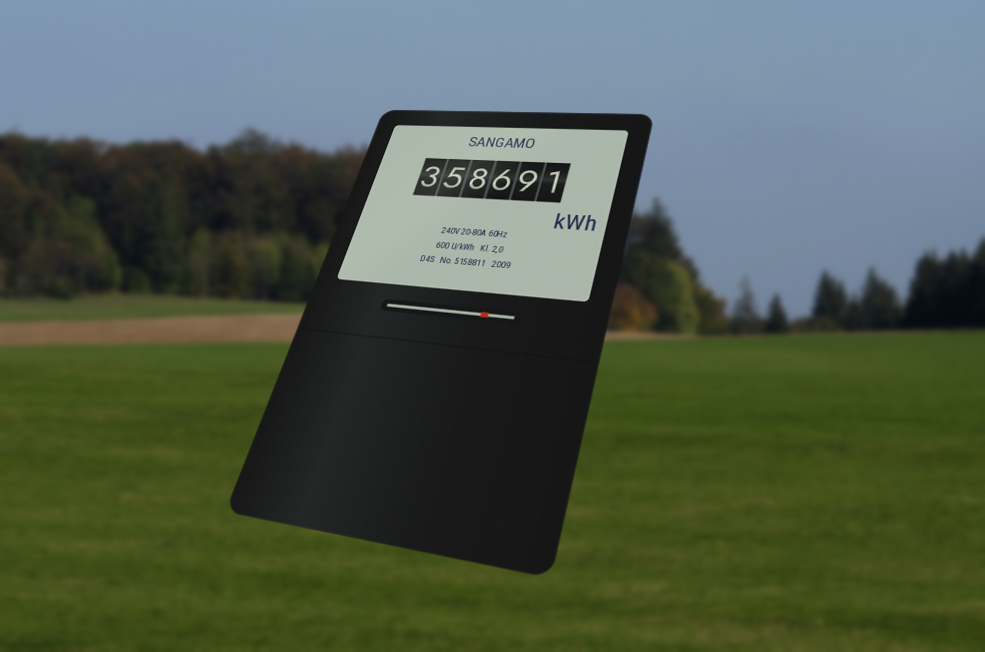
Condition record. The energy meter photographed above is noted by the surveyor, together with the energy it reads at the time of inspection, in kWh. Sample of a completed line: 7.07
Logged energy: 358691
